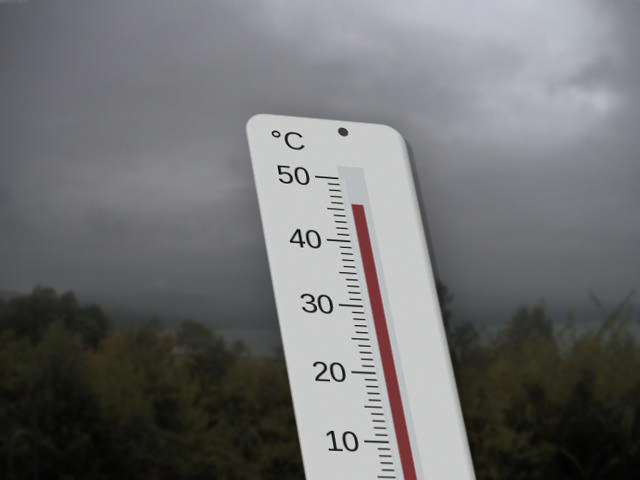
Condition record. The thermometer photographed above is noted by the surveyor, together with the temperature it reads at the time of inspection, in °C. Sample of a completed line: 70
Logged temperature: 46
